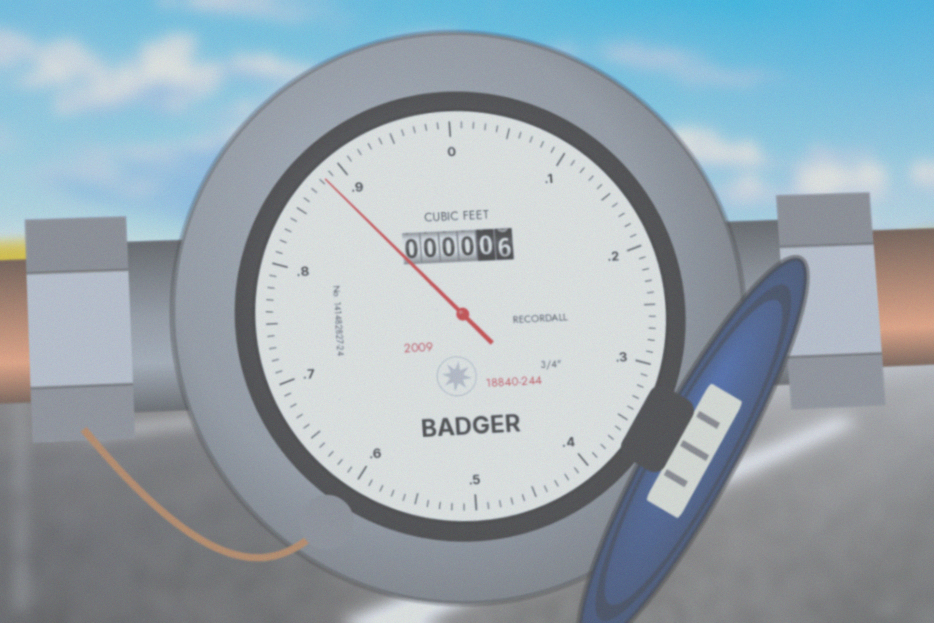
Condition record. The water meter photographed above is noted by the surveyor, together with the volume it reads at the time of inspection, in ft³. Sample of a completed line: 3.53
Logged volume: 5.88
